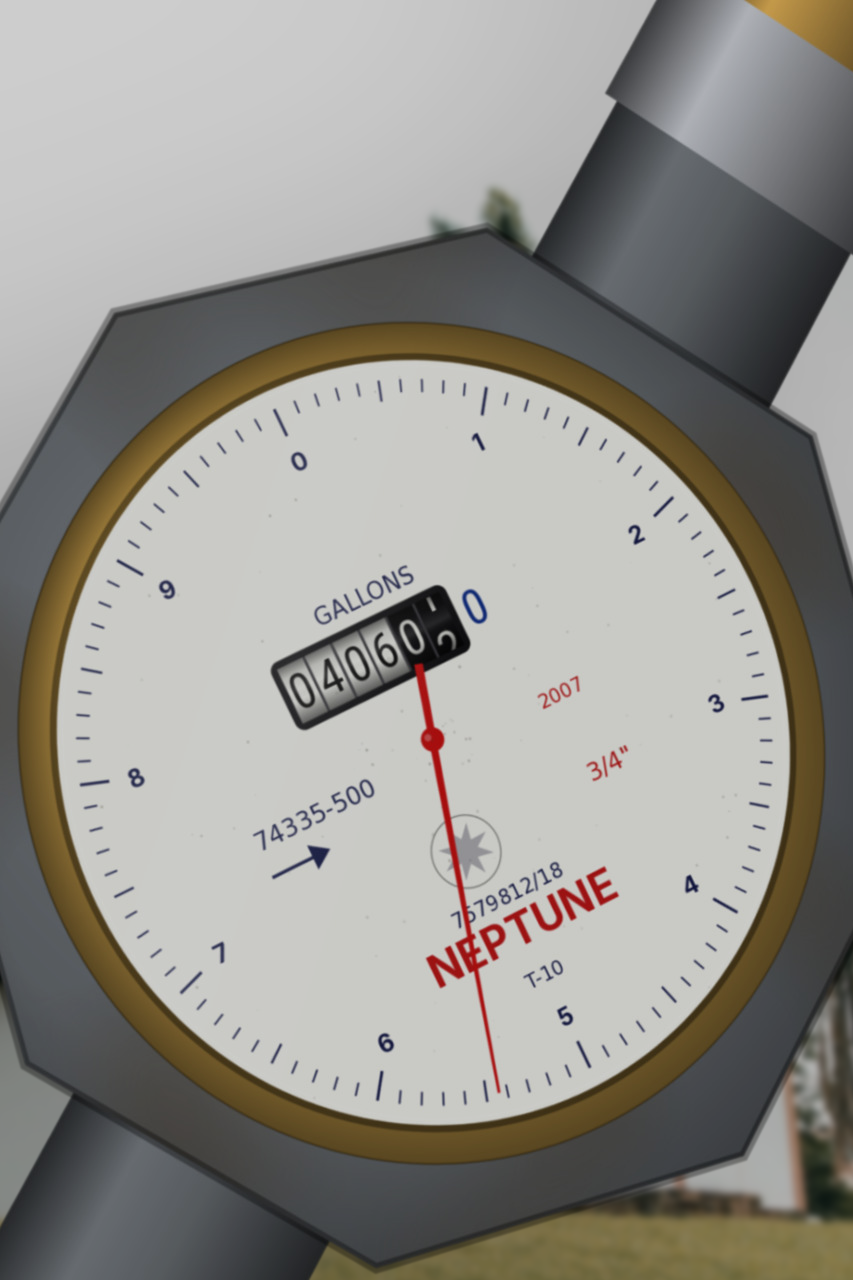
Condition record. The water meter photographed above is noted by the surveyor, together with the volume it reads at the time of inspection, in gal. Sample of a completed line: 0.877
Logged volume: 406015.4
